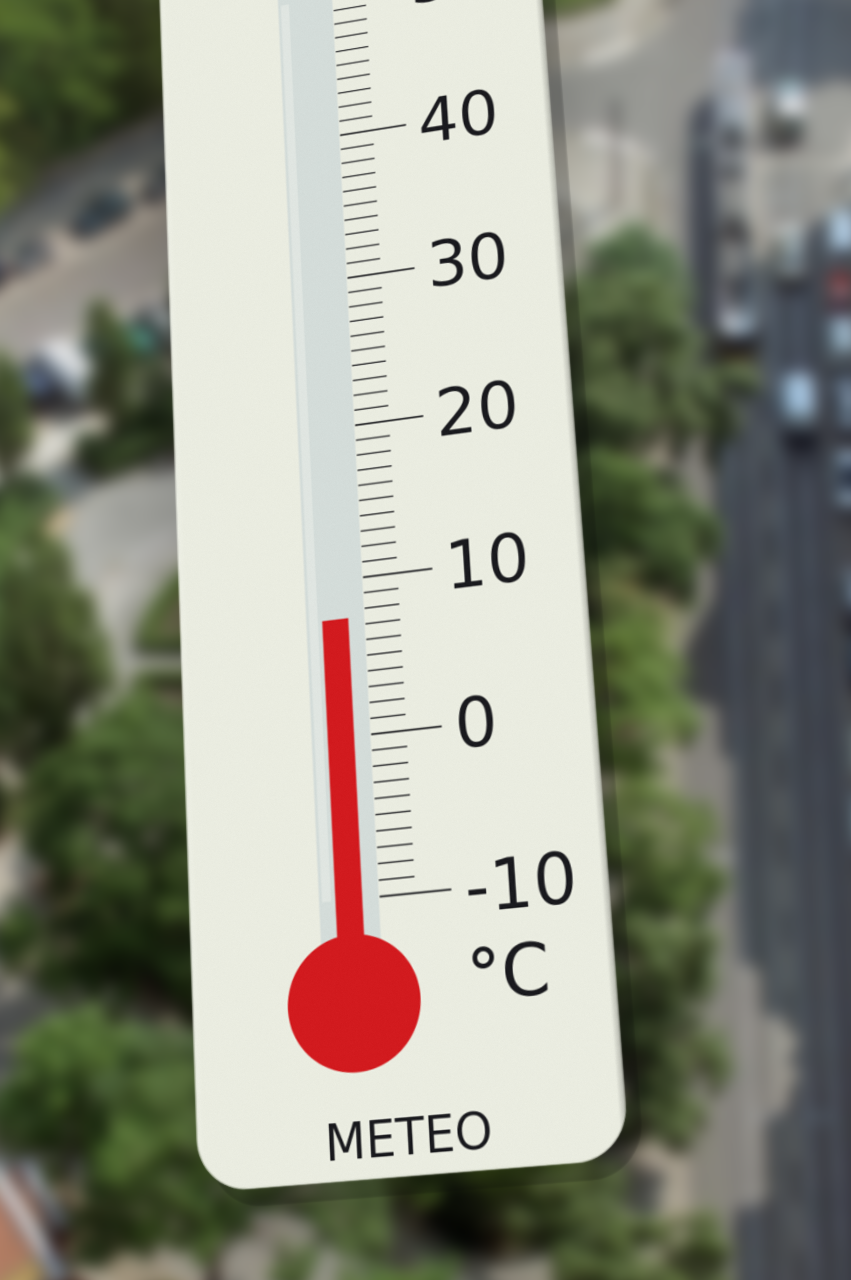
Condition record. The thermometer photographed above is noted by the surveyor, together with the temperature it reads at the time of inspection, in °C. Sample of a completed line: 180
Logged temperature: 7.5
